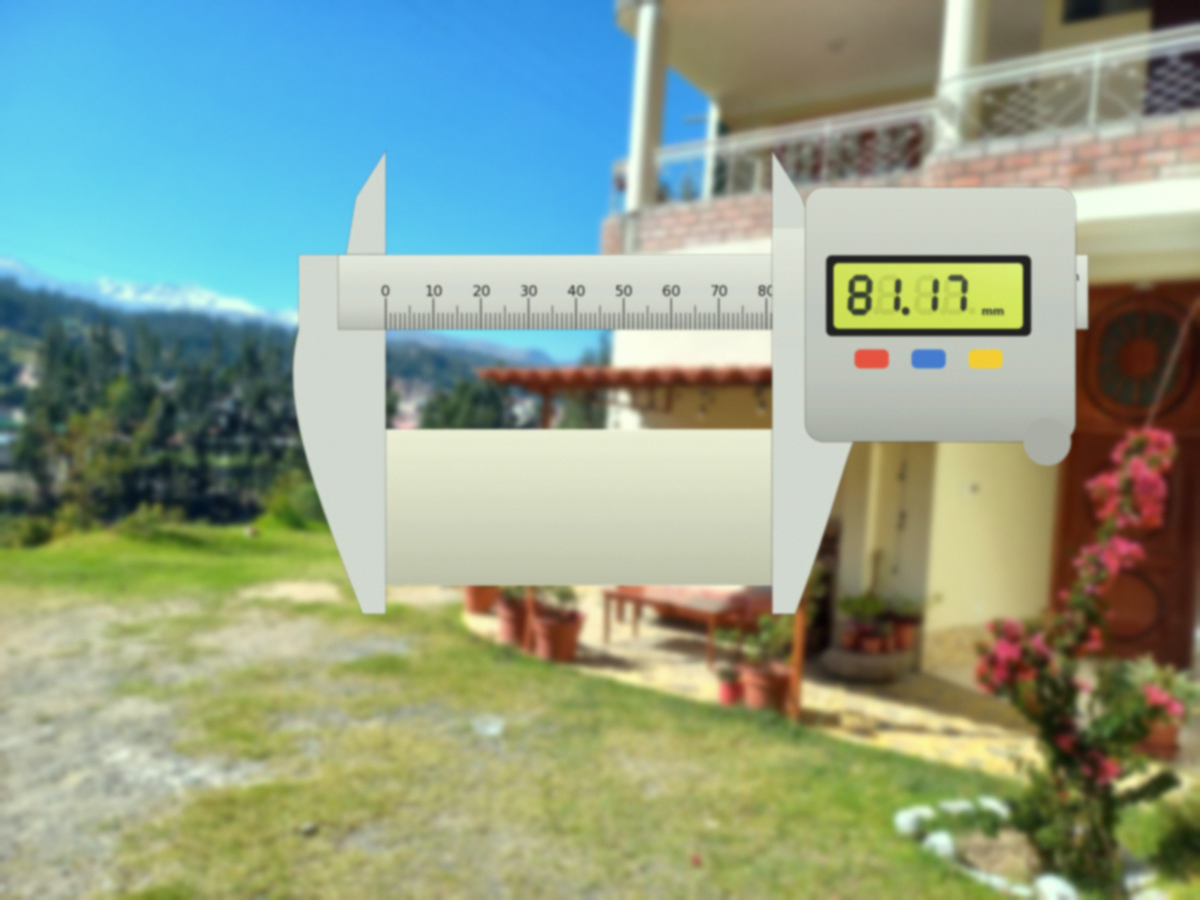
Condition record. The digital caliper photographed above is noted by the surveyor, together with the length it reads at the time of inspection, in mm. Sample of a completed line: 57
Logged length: 81.17
